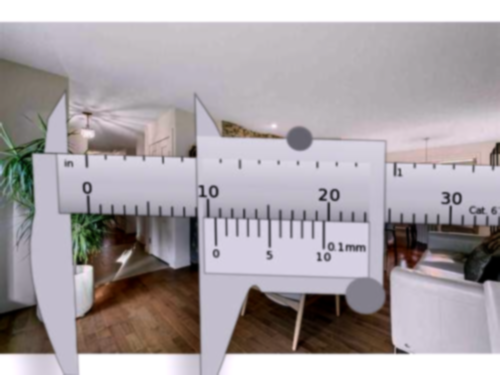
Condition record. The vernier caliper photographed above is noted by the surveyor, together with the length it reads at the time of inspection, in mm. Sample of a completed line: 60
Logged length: 10.6
